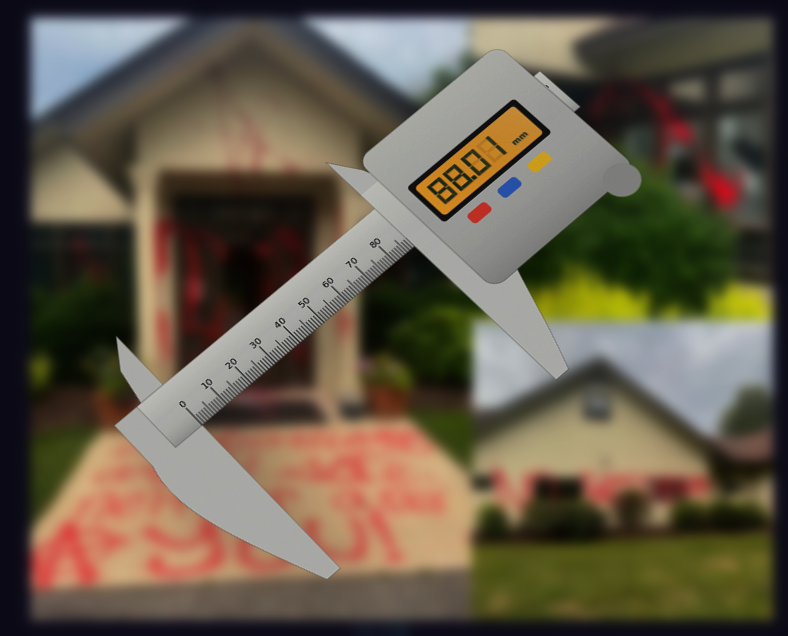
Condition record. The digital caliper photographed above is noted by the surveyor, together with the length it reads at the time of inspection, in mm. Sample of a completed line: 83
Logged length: 88.01
